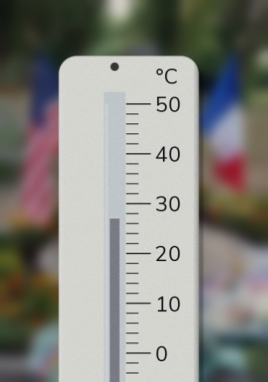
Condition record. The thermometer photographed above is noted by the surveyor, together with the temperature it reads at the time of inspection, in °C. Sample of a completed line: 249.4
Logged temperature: 27
